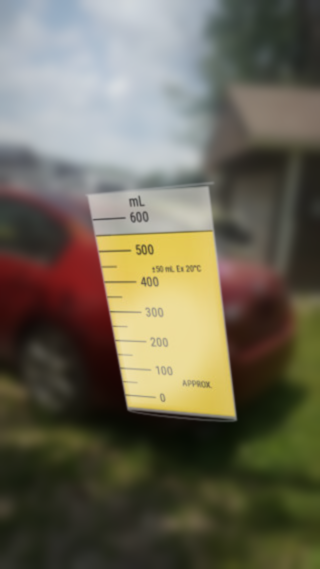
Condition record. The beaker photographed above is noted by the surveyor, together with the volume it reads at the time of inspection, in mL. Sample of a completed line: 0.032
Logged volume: 550
